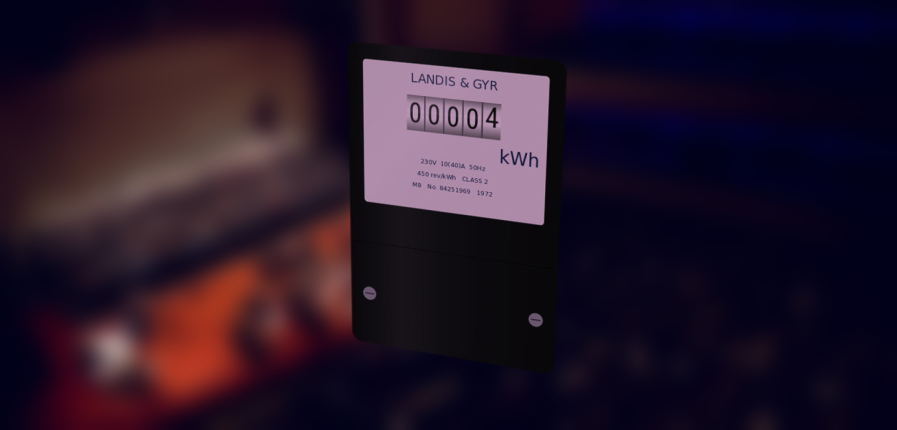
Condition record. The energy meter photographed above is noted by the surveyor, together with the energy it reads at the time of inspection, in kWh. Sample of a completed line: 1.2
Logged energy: 4
